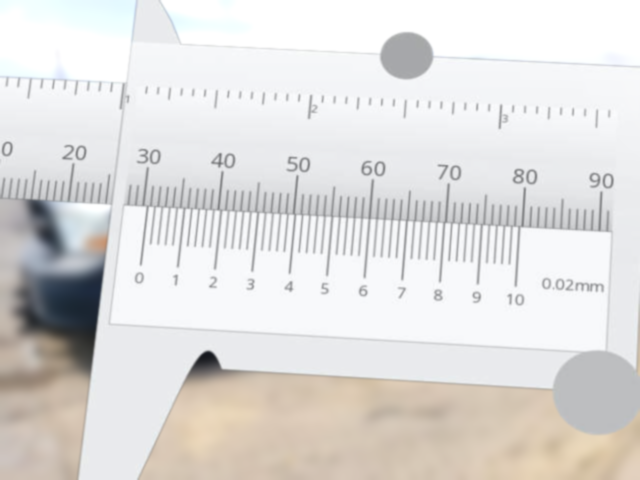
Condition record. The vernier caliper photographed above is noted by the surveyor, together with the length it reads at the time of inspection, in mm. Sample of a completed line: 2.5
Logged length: 30.6
